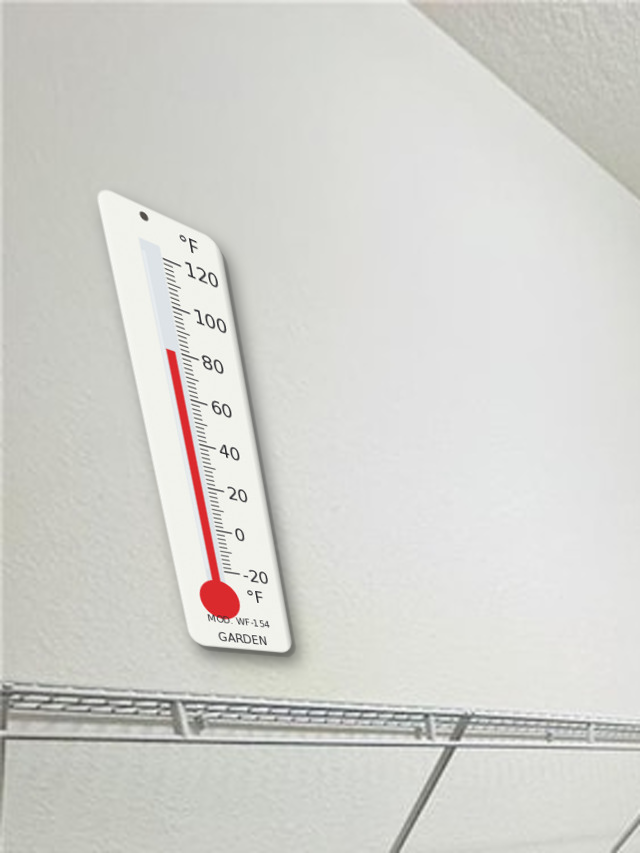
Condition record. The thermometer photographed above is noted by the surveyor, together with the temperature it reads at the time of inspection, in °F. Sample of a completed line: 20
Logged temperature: 80
